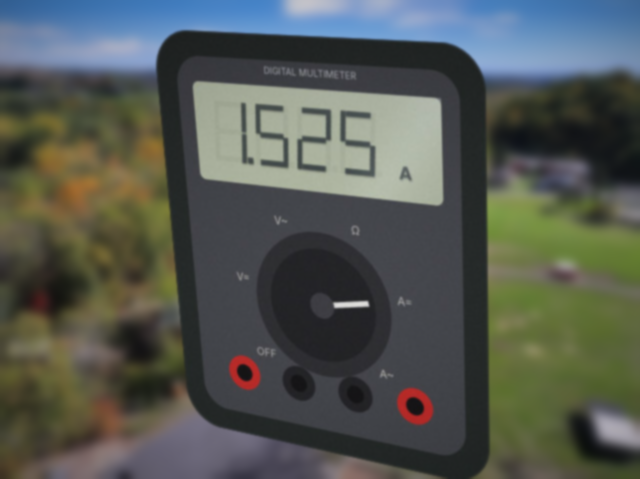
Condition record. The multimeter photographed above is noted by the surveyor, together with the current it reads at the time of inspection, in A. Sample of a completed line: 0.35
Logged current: 1.525
